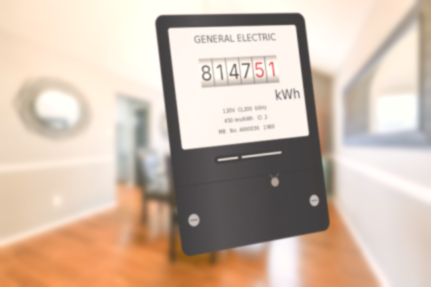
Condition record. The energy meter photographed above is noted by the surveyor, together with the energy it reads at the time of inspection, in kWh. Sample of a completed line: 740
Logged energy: 8147.51
